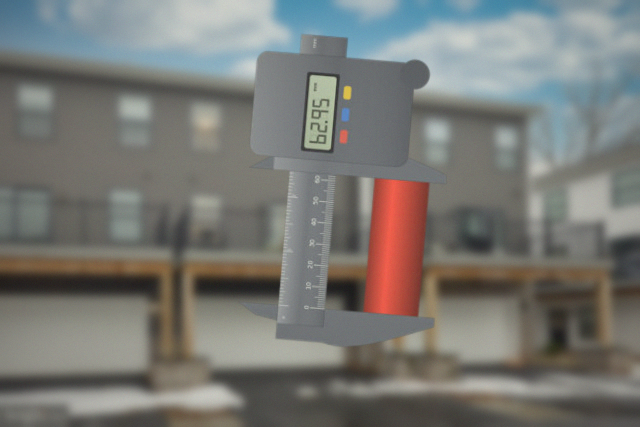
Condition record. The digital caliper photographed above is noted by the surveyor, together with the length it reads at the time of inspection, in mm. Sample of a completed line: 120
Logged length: 62.95
